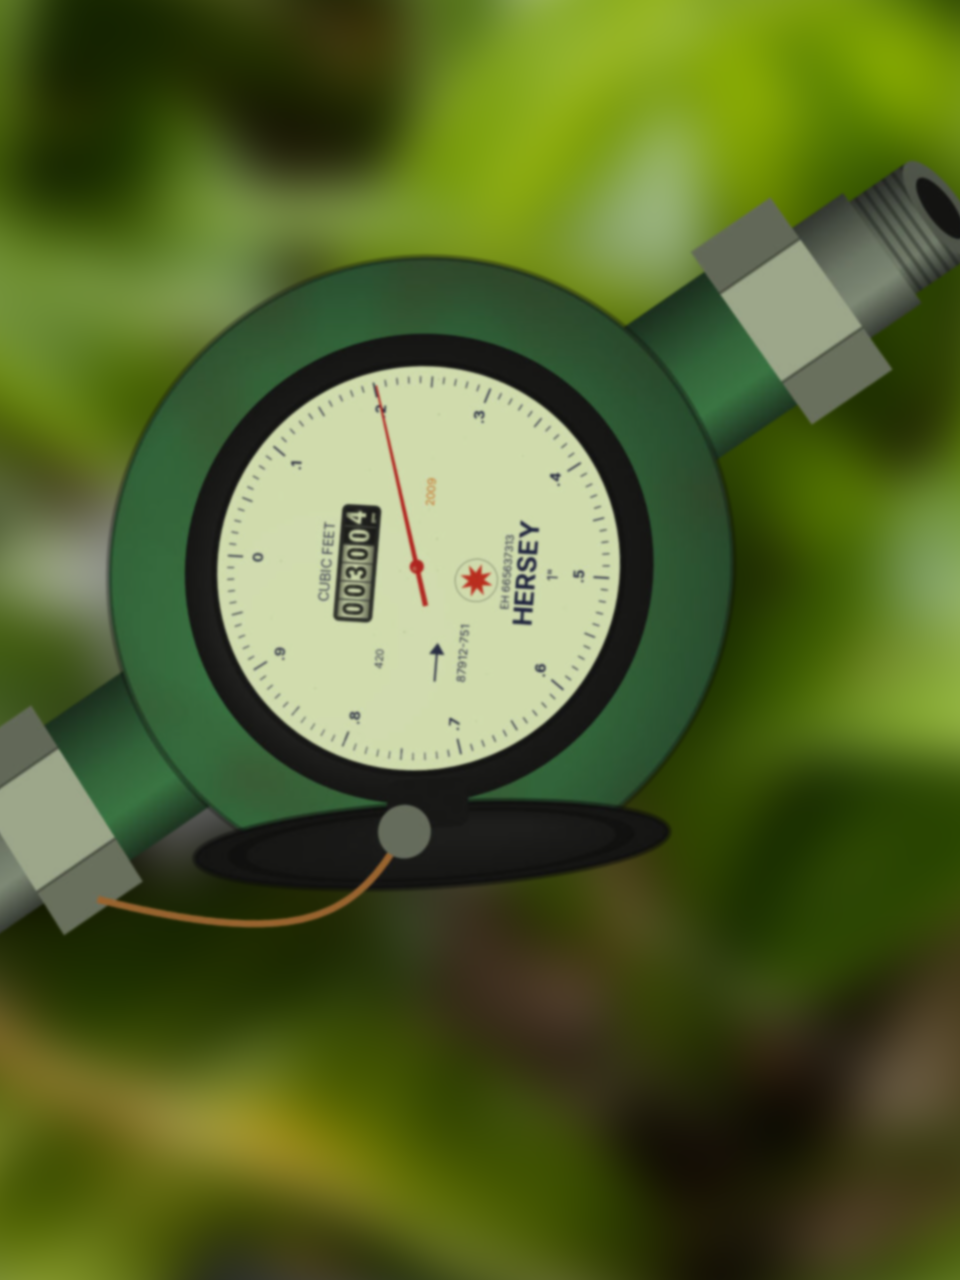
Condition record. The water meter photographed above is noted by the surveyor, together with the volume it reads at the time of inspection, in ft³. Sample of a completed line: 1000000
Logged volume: 3004.20
